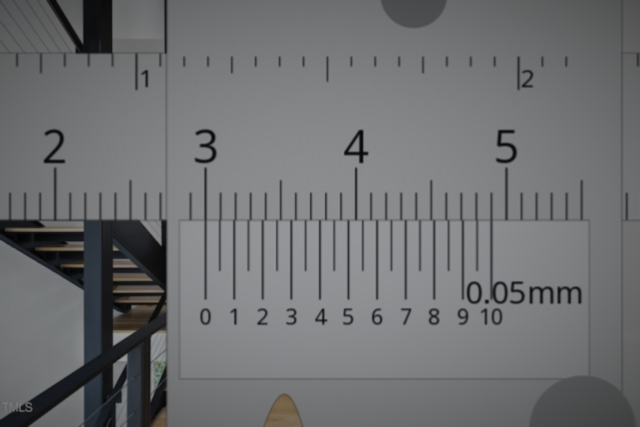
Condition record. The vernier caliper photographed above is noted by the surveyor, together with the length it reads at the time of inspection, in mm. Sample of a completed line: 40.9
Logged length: 30.0
